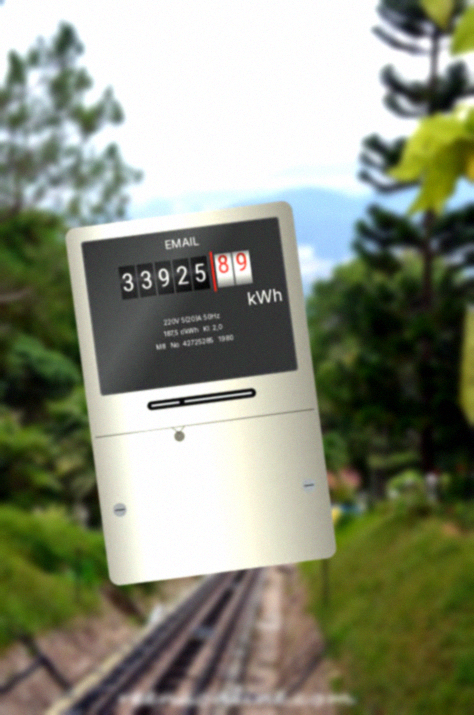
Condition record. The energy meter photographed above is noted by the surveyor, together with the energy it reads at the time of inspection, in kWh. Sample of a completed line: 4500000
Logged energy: 33925.89
